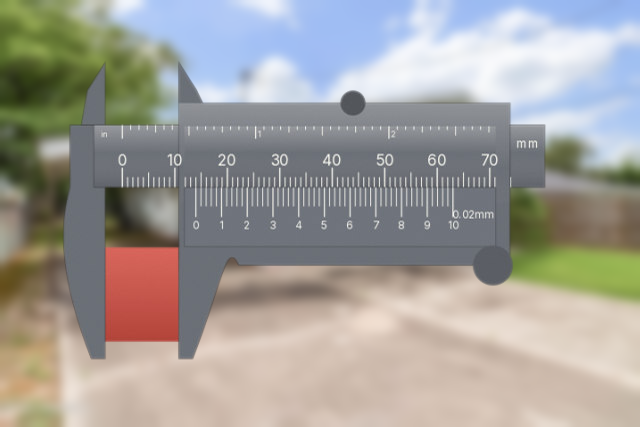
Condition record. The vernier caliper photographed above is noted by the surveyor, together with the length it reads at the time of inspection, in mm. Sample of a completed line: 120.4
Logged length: 14.0
